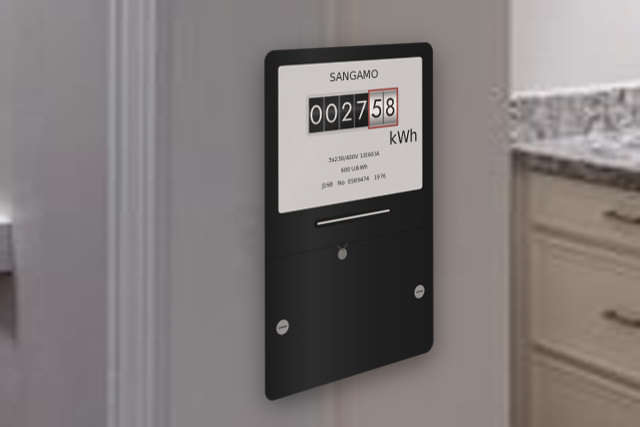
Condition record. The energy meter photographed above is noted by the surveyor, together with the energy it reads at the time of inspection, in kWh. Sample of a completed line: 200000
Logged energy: 27.58
